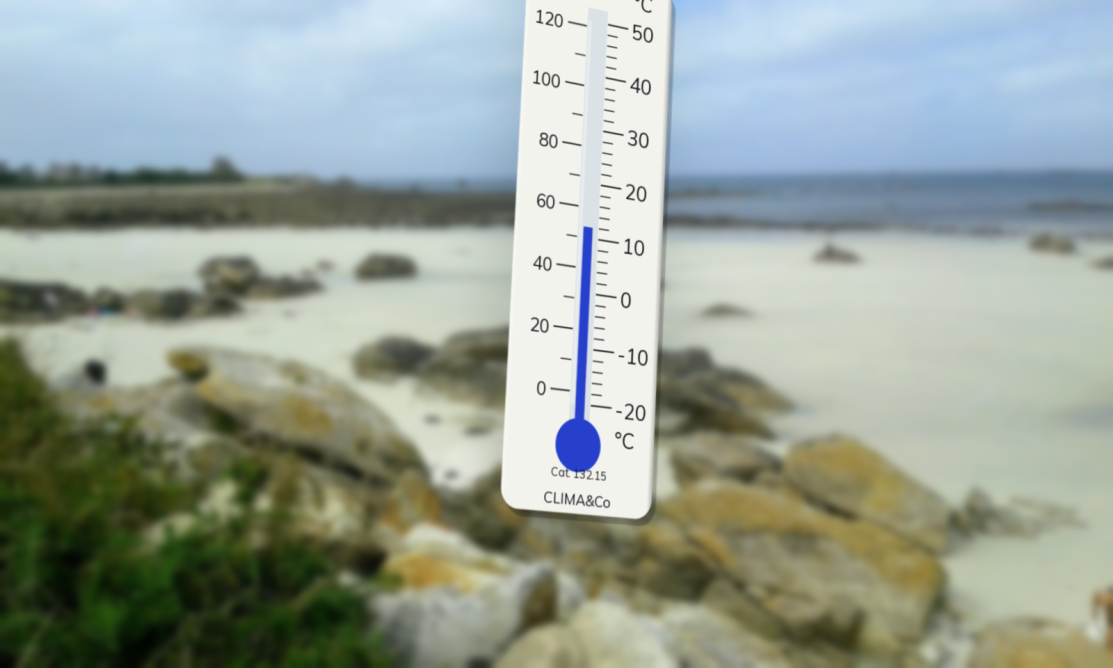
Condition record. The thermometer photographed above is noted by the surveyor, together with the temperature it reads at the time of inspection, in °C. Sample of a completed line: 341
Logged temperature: 12
